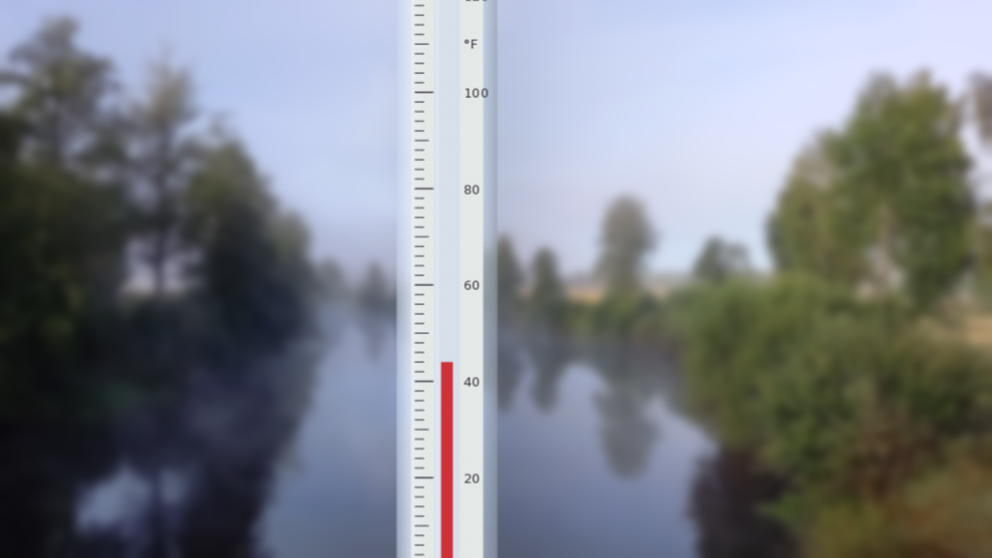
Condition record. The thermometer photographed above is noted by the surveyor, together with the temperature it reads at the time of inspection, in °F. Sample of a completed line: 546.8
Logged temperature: 44
